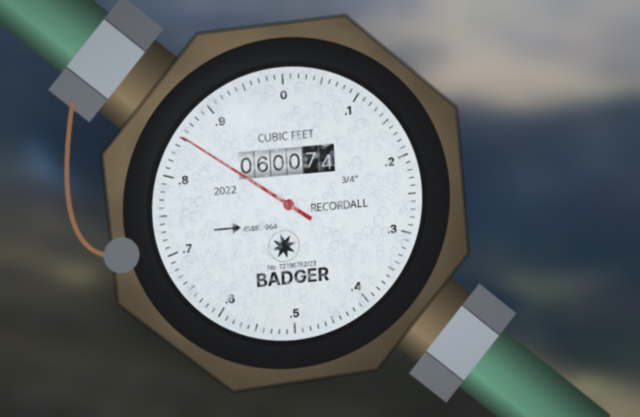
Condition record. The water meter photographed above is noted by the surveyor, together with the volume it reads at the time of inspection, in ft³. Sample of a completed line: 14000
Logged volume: 60073.85
